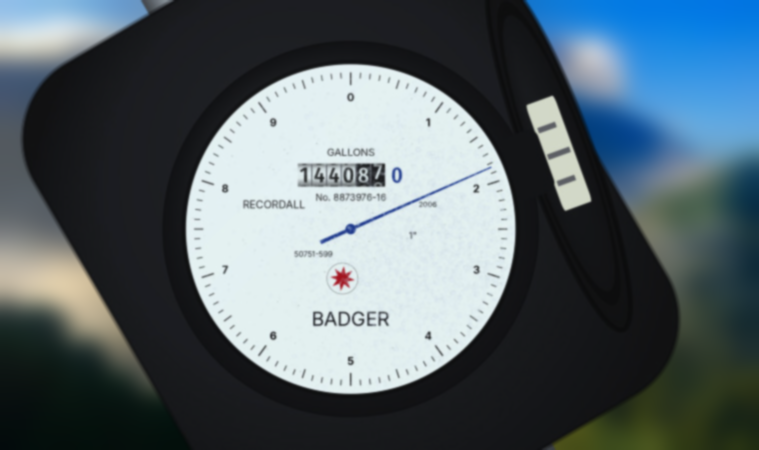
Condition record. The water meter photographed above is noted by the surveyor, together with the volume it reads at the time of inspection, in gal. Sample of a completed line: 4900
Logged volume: 1440871.8
